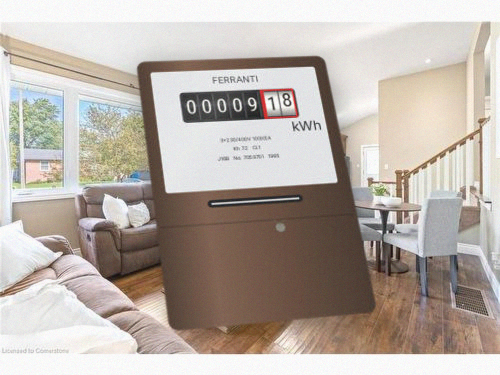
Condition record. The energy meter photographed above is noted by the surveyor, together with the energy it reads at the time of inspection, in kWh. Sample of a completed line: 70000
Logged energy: 9.18
